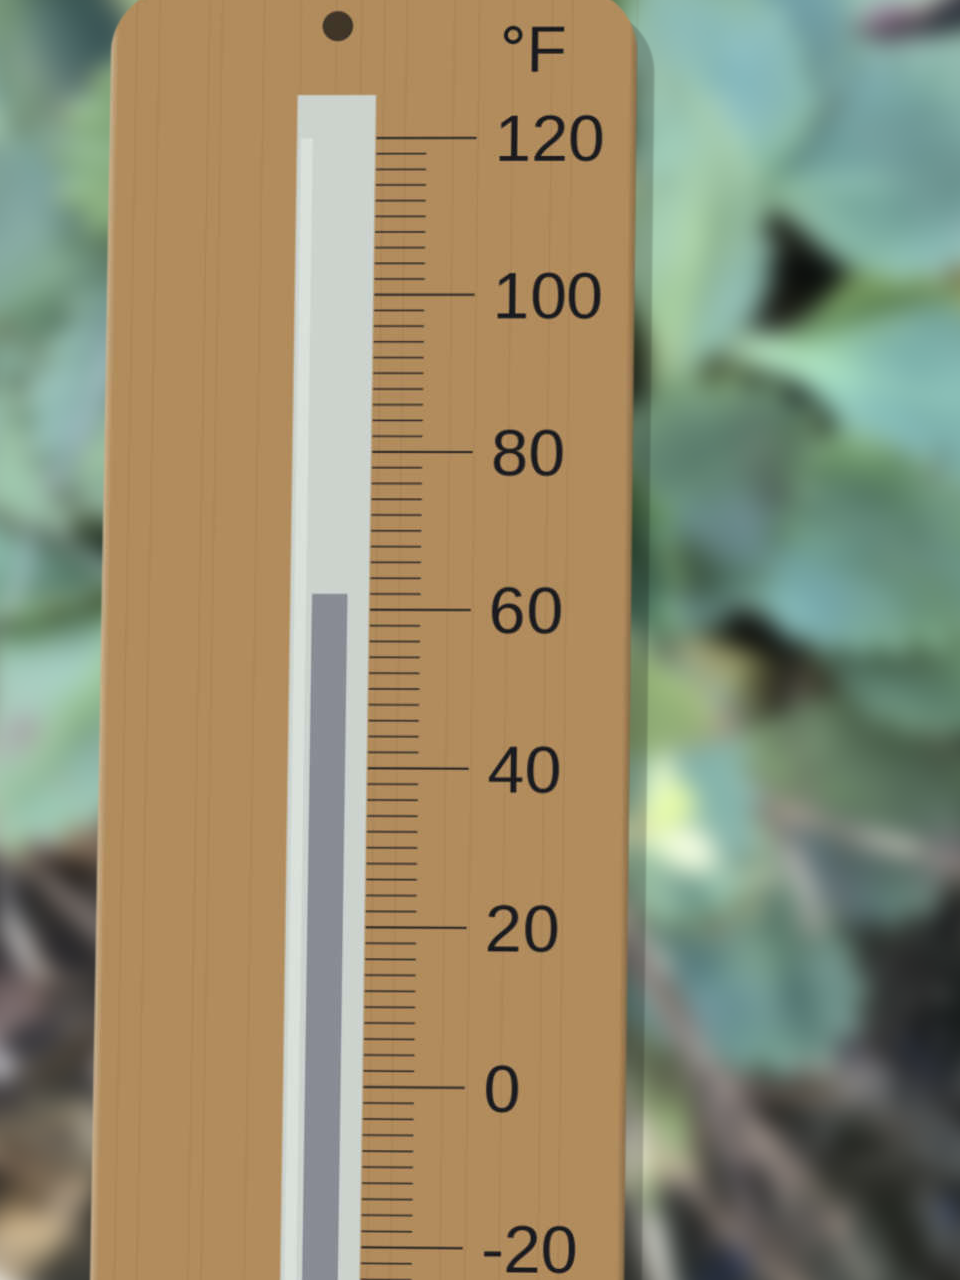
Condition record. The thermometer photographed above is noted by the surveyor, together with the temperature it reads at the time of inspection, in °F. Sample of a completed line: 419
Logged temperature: 62
